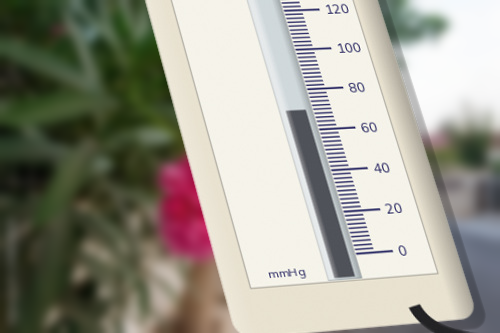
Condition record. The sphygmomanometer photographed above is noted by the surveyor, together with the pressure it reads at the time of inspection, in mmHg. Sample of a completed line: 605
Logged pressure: 70
